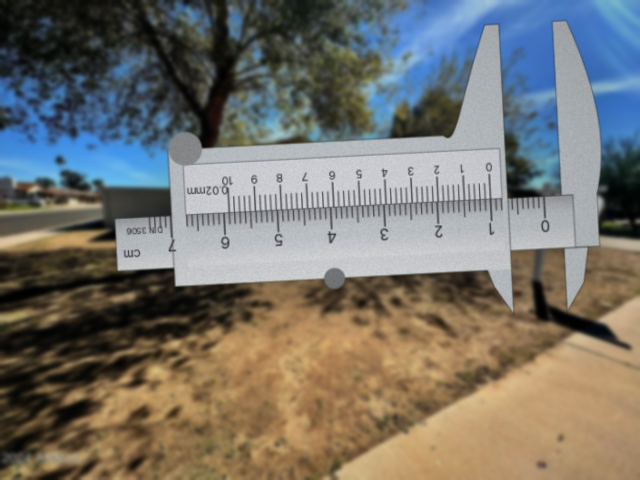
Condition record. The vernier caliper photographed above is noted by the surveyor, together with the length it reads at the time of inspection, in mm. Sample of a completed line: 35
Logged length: 10.0
